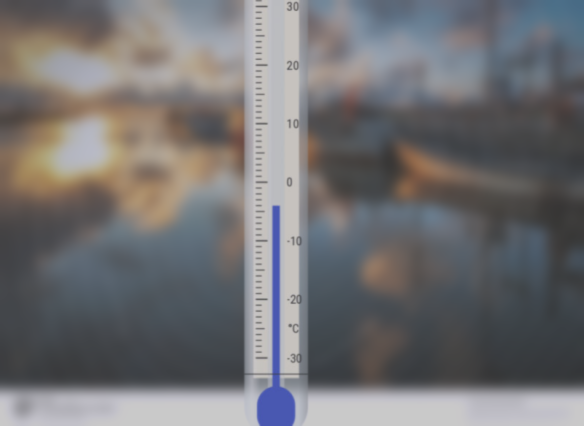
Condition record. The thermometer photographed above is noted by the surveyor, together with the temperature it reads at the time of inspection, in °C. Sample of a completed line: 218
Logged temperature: -4
